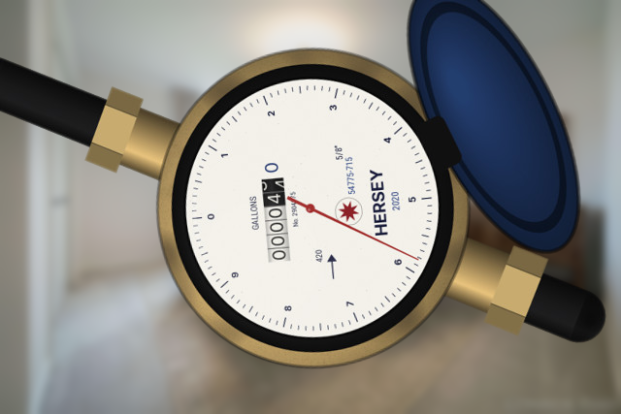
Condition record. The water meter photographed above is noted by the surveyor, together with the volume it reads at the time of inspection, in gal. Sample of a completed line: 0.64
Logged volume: 435.8
